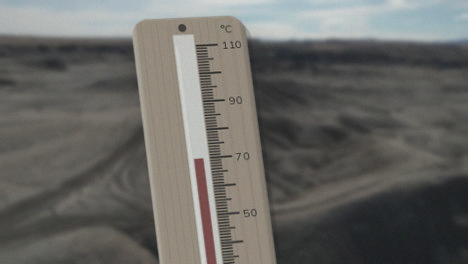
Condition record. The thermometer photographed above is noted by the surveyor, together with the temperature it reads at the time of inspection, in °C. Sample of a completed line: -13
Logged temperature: 70
